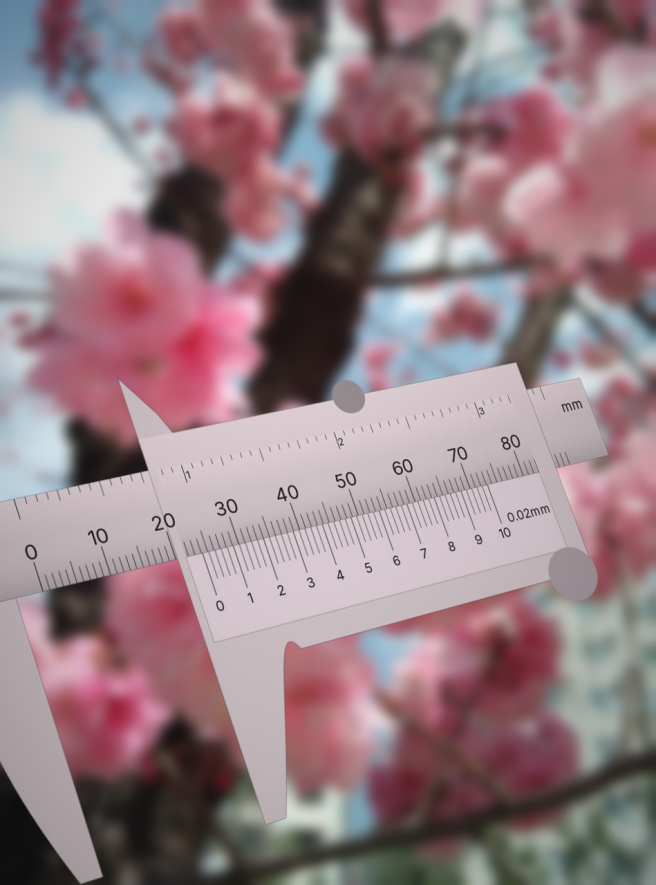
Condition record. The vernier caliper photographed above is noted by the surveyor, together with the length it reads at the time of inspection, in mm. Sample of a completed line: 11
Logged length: 24.2
